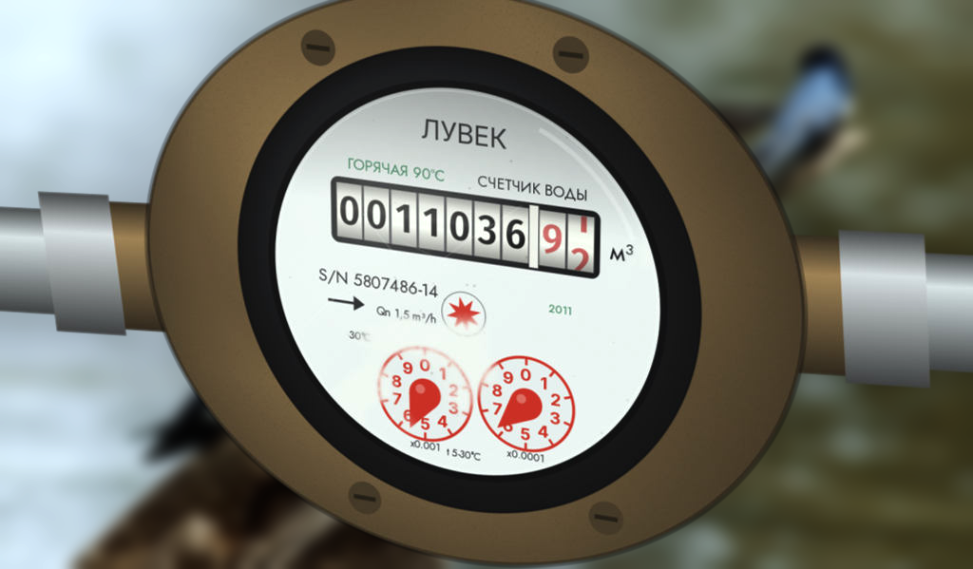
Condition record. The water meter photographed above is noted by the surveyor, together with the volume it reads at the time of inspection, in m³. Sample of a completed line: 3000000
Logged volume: 11036.9156
